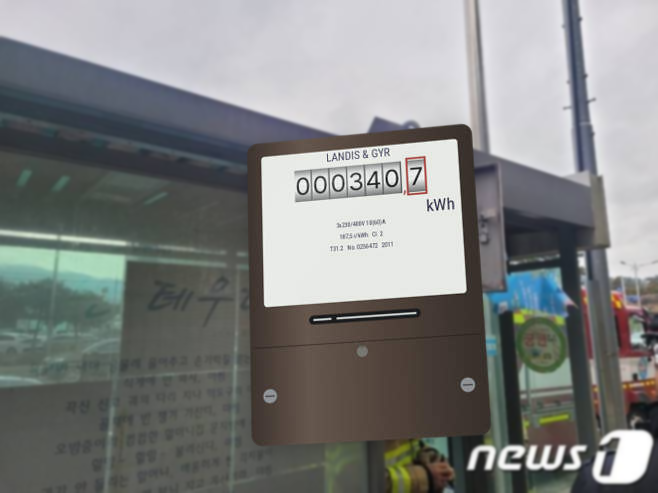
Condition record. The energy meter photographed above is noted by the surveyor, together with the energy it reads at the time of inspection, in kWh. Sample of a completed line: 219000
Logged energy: 340.7
